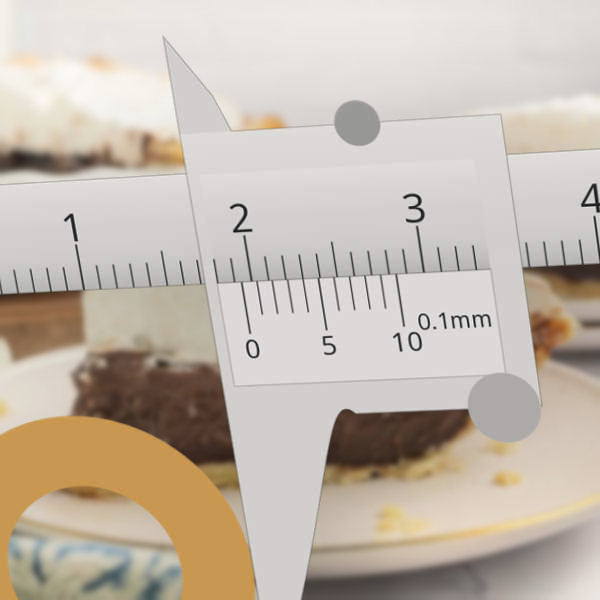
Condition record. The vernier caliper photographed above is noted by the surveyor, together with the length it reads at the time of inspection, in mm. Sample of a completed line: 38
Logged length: 19.4
